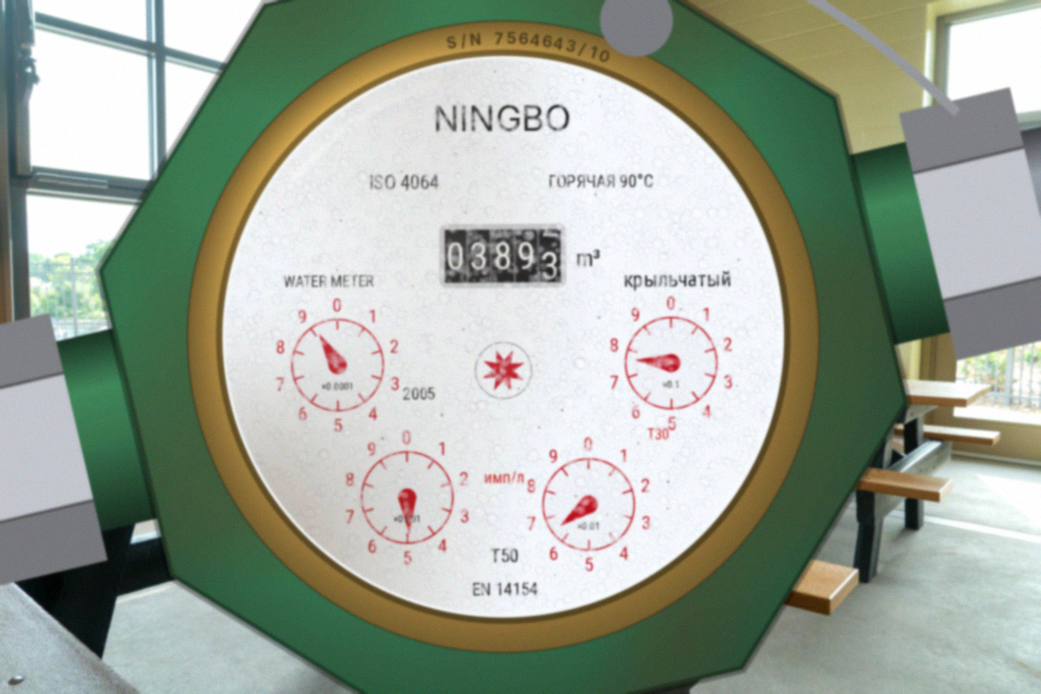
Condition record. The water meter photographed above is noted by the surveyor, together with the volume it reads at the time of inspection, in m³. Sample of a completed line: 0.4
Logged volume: 3892.7649
